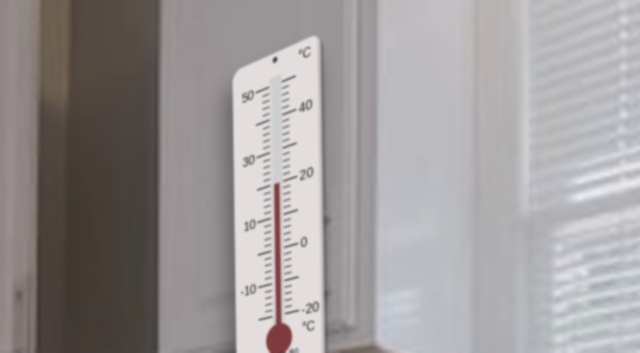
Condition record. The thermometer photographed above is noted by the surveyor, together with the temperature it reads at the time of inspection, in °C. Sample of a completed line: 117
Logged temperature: 20
